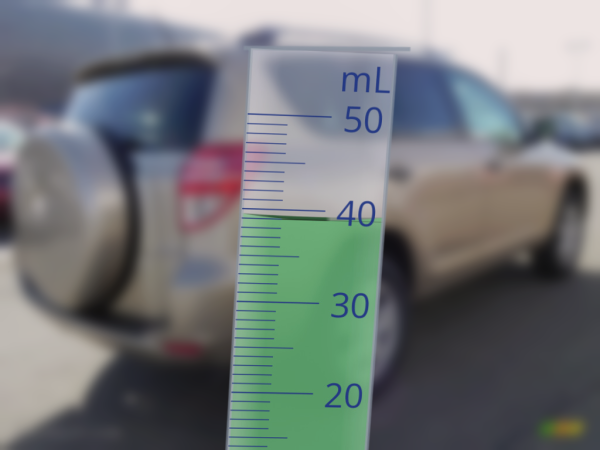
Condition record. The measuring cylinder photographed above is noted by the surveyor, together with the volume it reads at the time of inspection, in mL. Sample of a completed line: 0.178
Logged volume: 39
